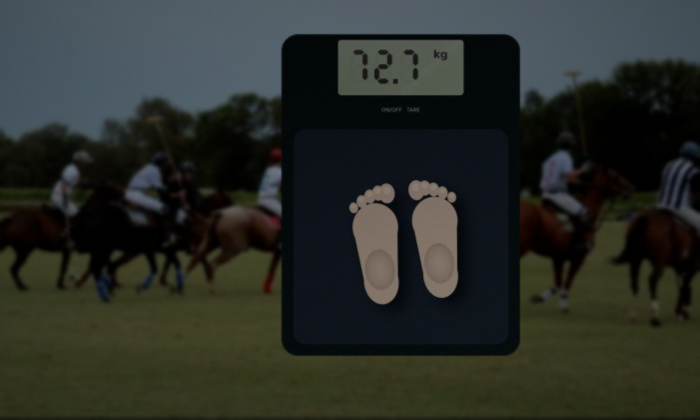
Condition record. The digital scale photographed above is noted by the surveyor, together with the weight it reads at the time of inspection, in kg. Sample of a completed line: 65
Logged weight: 72.7
